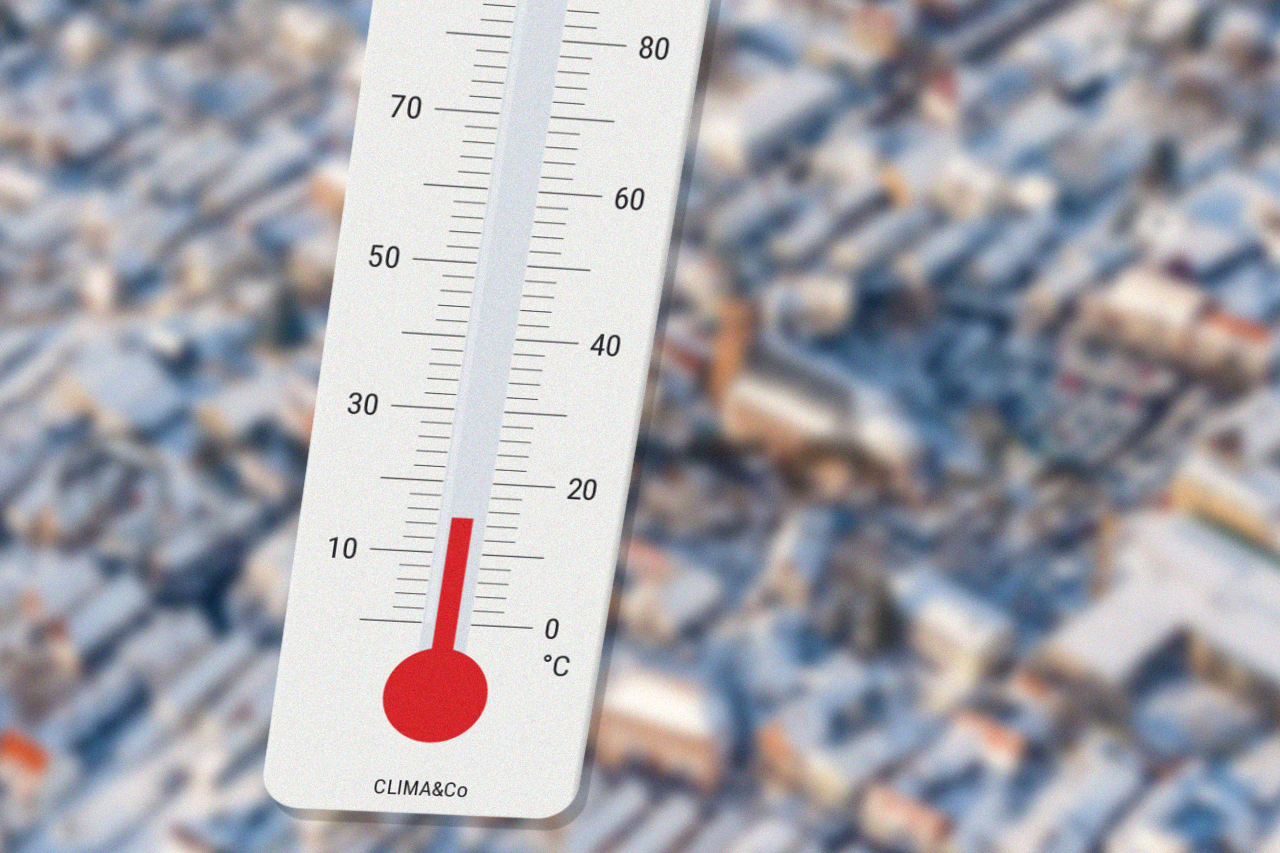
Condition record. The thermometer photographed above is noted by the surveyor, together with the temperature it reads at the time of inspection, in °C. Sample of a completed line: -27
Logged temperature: 15
